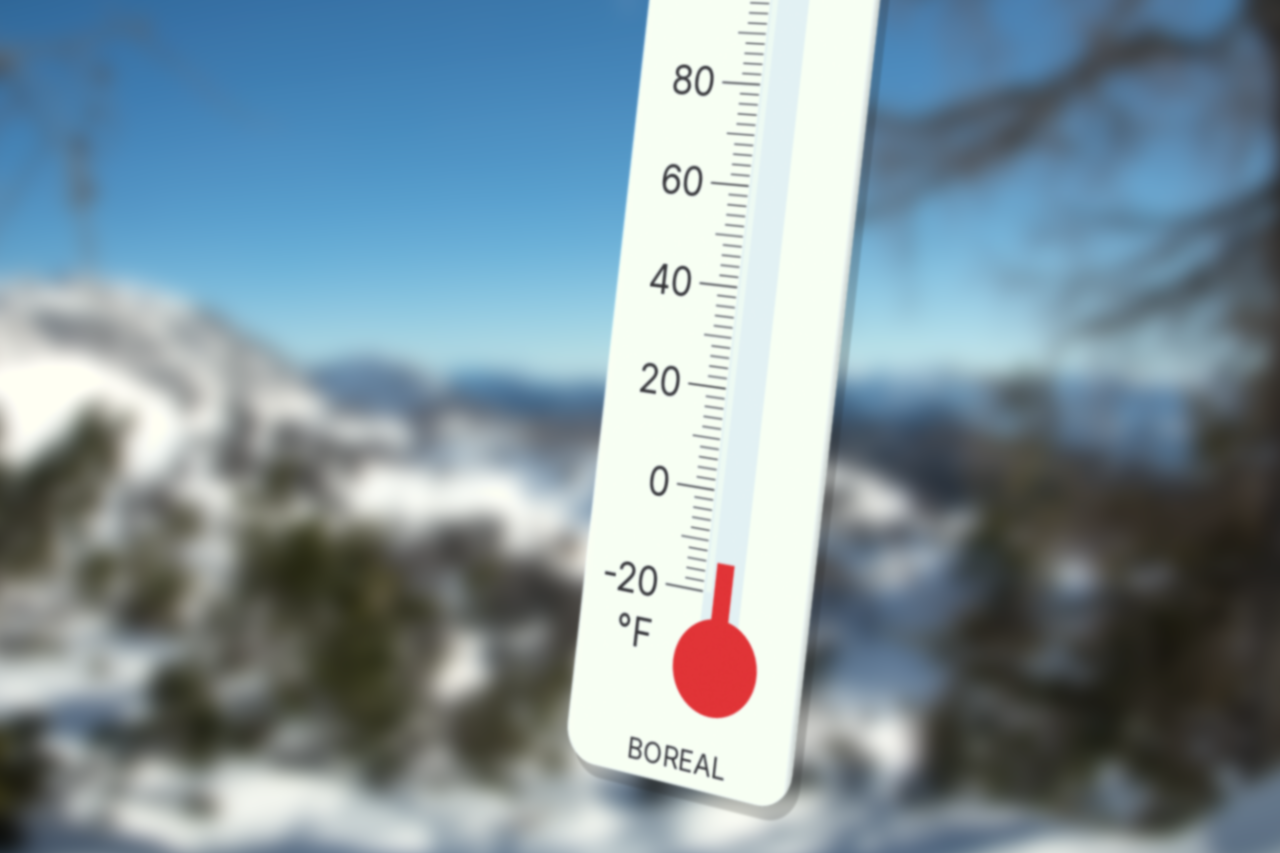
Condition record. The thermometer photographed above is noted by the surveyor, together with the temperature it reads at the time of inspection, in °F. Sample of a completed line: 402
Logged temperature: -14
